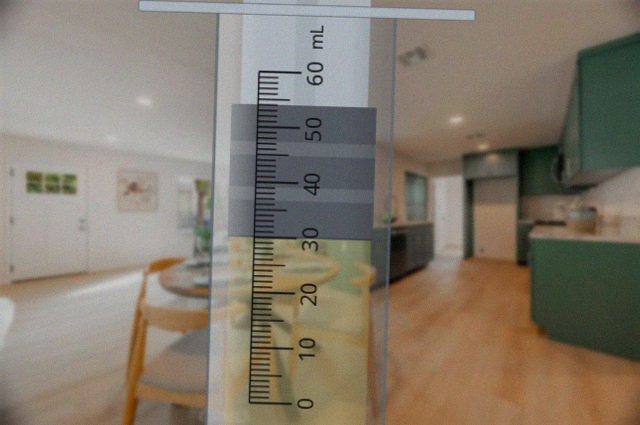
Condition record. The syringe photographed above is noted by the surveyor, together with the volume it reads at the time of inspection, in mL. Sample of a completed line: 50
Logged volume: 30
